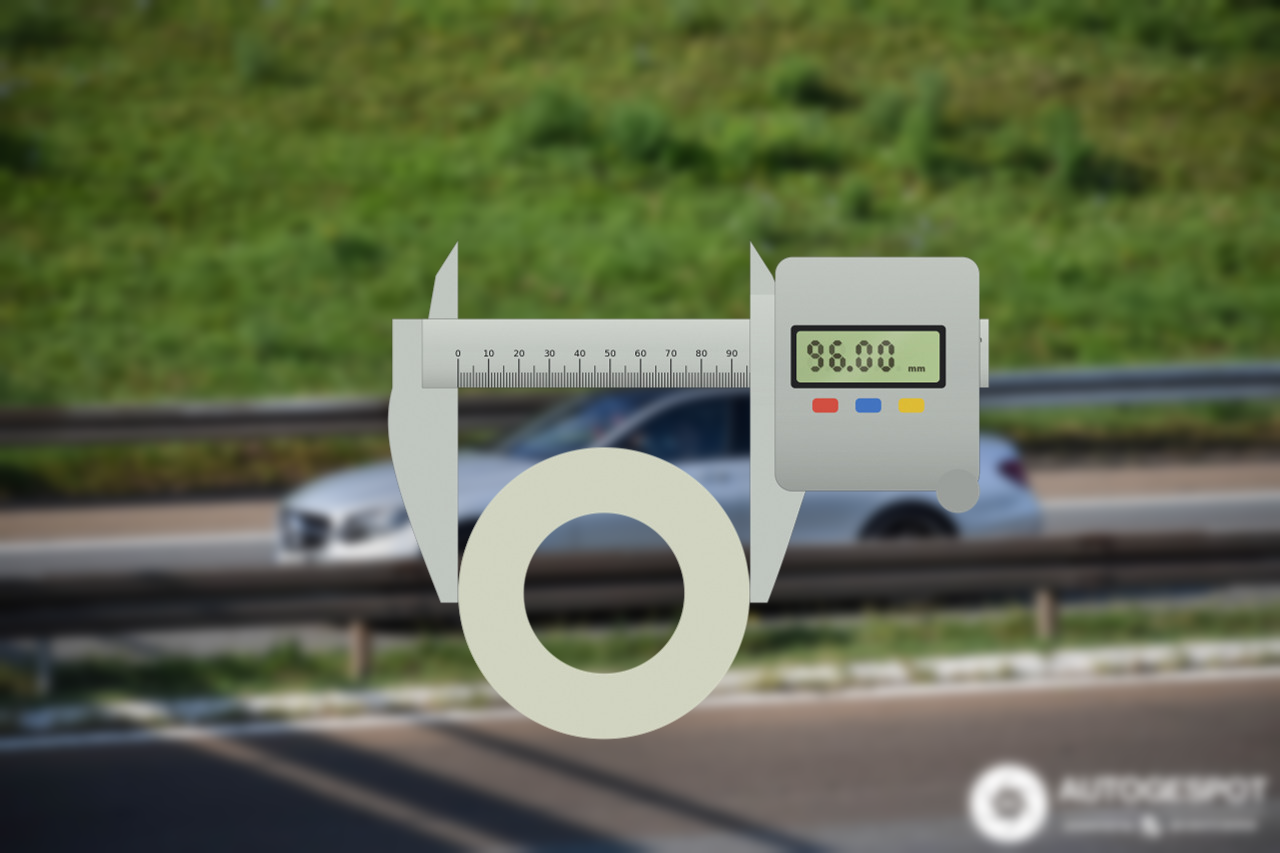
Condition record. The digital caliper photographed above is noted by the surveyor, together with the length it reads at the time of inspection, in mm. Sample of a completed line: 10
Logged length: 96.00
